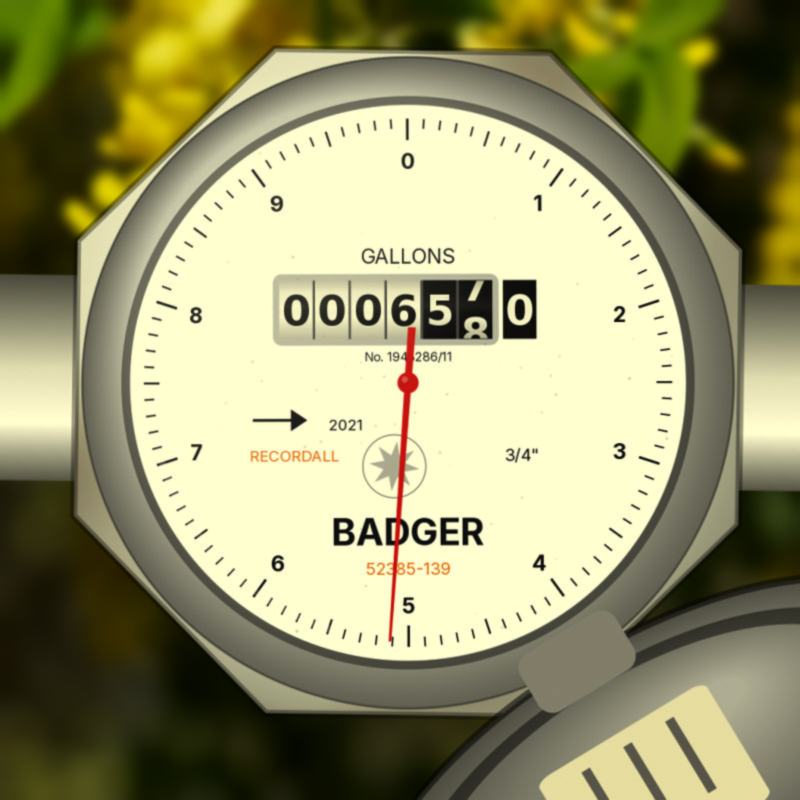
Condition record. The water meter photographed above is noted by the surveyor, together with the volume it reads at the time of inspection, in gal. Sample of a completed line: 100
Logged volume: 6575.1
